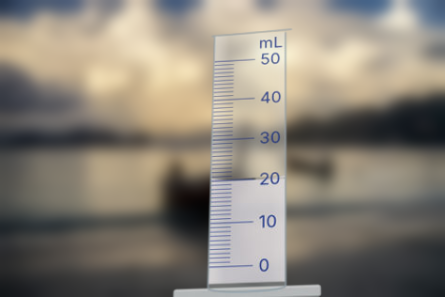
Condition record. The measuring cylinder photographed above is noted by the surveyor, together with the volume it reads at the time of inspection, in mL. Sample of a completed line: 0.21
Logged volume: 20
